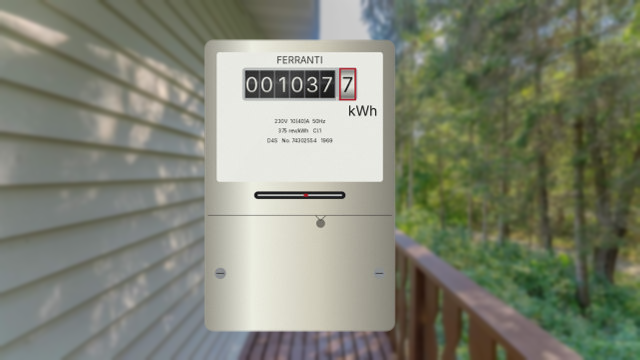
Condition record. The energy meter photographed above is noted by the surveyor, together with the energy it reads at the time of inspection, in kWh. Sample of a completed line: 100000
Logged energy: 1037.7
